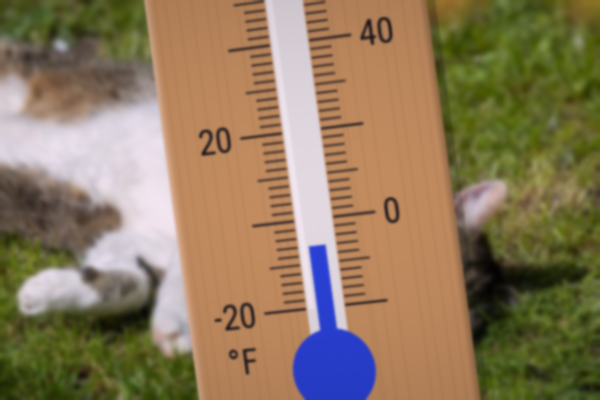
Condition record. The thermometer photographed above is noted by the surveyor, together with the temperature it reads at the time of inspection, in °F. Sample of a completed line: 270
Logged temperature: -6
